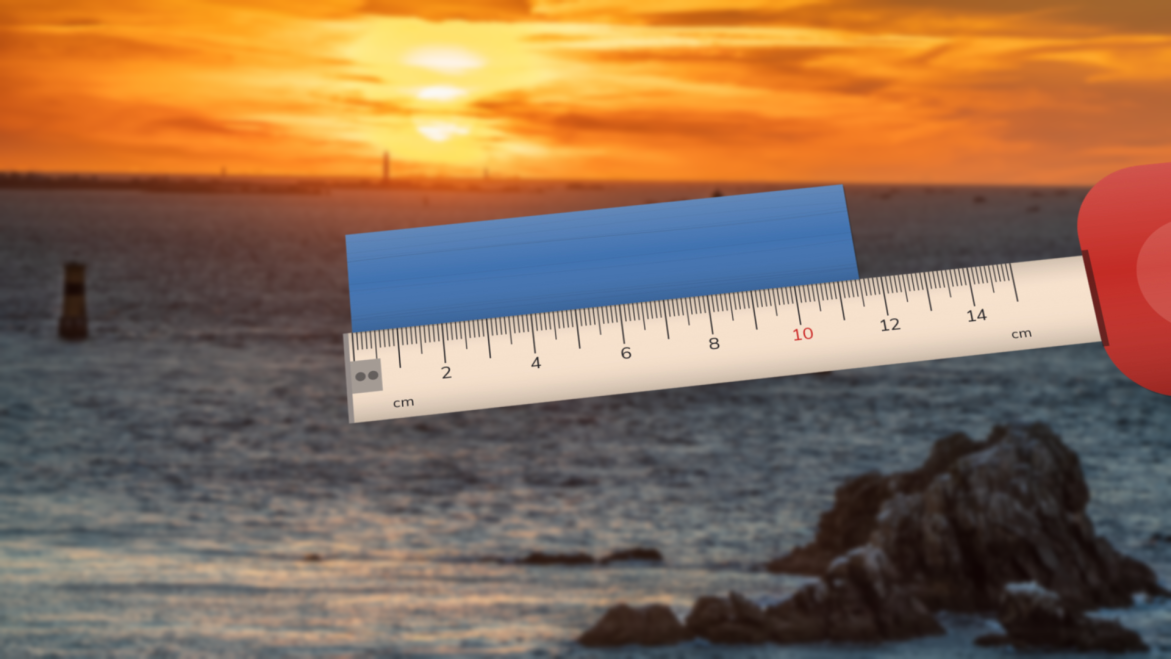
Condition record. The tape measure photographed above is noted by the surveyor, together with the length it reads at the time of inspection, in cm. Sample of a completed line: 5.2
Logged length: 11.5
